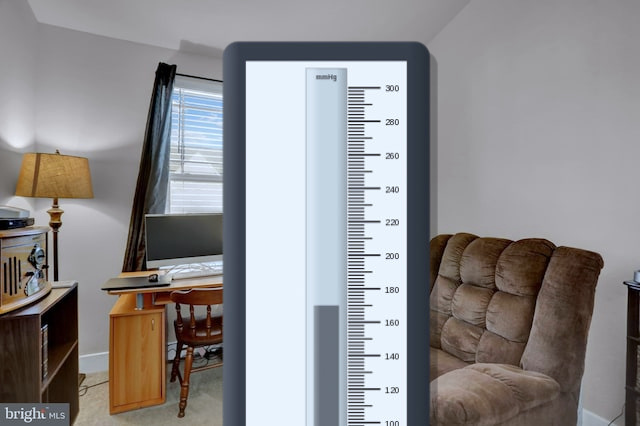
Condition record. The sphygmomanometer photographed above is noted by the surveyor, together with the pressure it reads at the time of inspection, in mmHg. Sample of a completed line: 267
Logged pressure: 170
